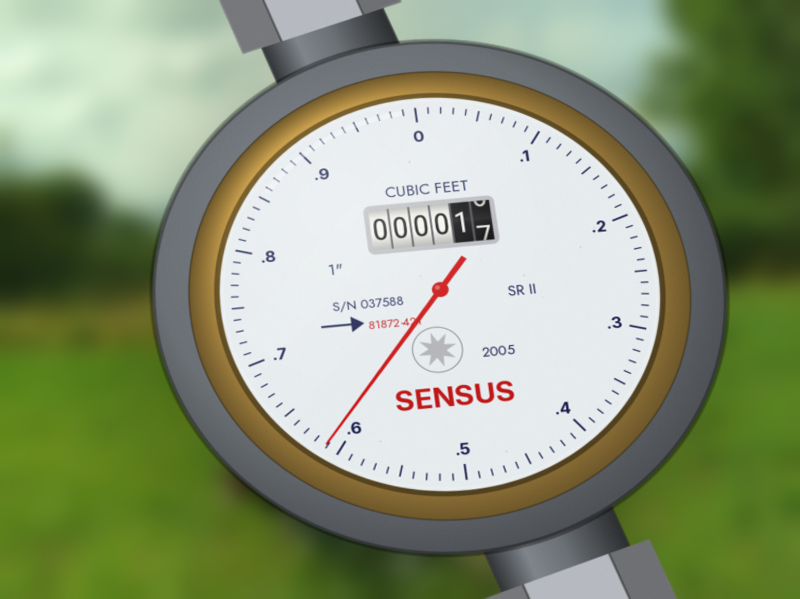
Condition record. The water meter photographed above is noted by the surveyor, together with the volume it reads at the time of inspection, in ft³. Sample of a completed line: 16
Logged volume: 16.61
